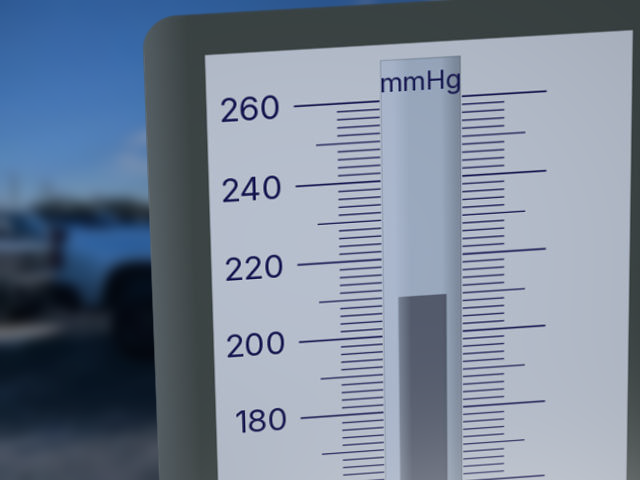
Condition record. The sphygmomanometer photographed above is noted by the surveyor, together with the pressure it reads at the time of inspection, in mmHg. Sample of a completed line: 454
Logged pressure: 210
